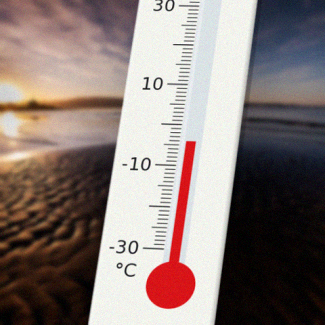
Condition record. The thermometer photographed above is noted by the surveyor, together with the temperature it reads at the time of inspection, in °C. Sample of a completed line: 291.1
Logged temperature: -4
